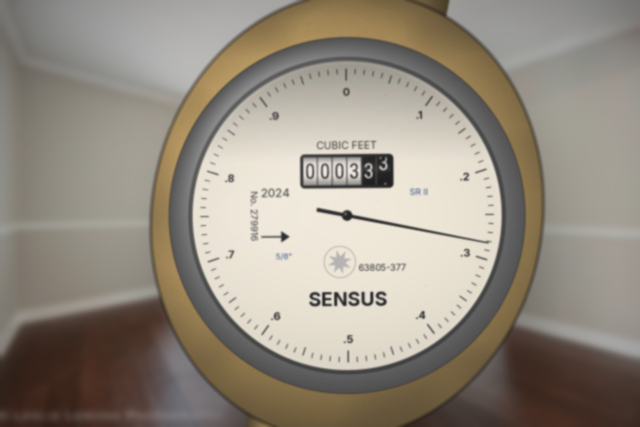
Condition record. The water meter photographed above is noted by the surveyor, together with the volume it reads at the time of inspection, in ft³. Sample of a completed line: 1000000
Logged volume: 333.28
